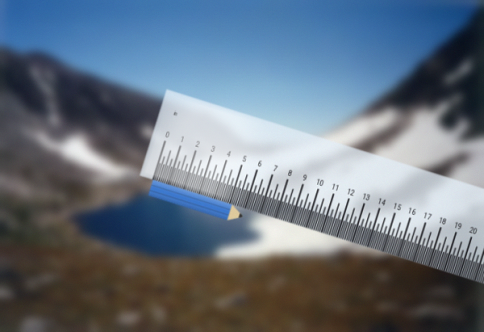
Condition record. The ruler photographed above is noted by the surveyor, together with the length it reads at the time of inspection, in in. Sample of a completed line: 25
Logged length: 6
